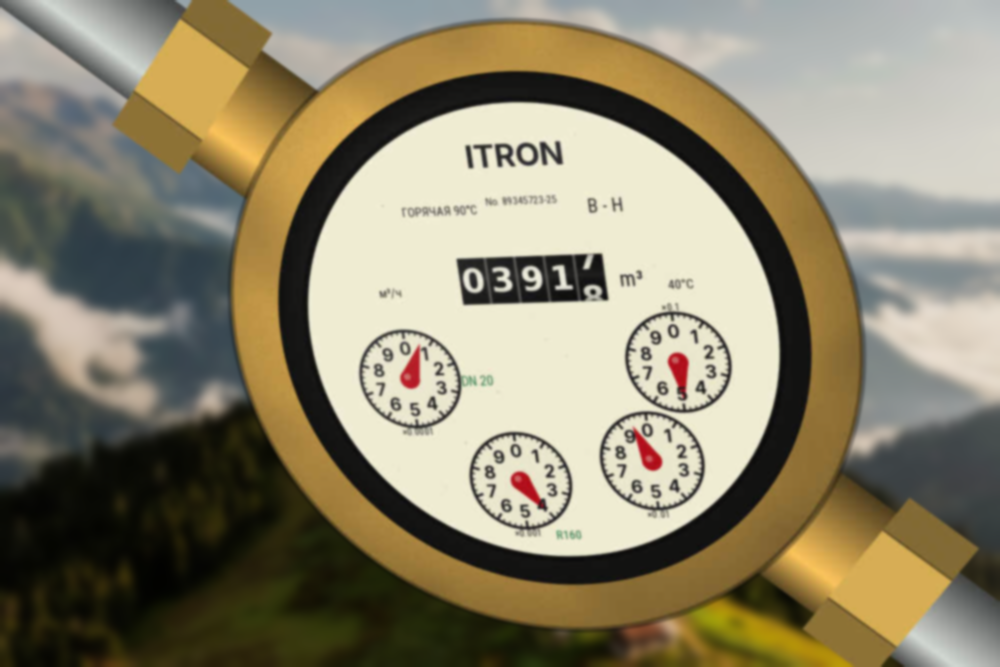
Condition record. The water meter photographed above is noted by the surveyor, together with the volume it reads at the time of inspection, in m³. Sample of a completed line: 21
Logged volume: 3917.4940
